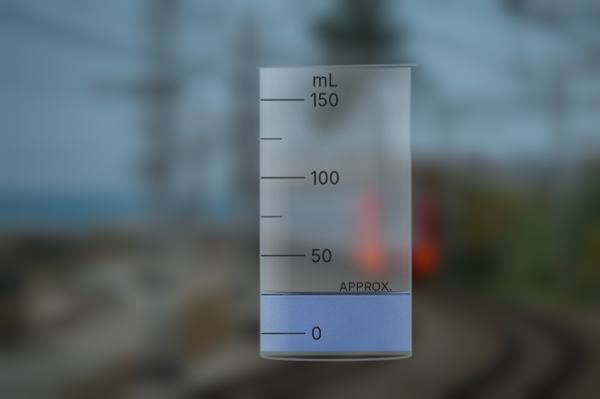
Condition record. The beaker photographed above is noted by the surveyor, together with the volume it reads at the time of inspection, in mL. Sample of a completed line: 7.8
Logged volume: 25
